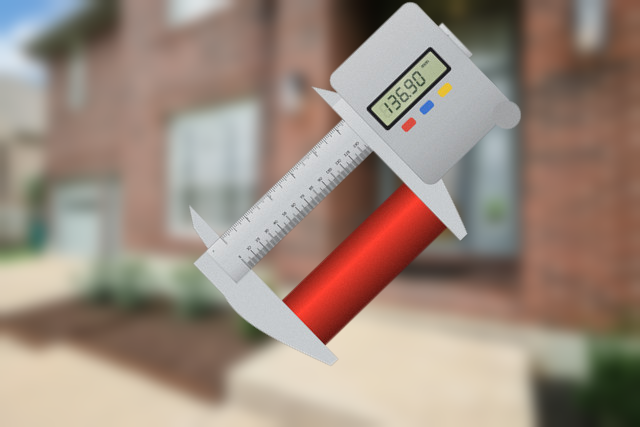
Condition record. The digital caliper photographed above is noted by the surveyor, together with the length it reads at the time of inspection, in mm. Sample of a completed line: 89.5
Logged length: 136.90
